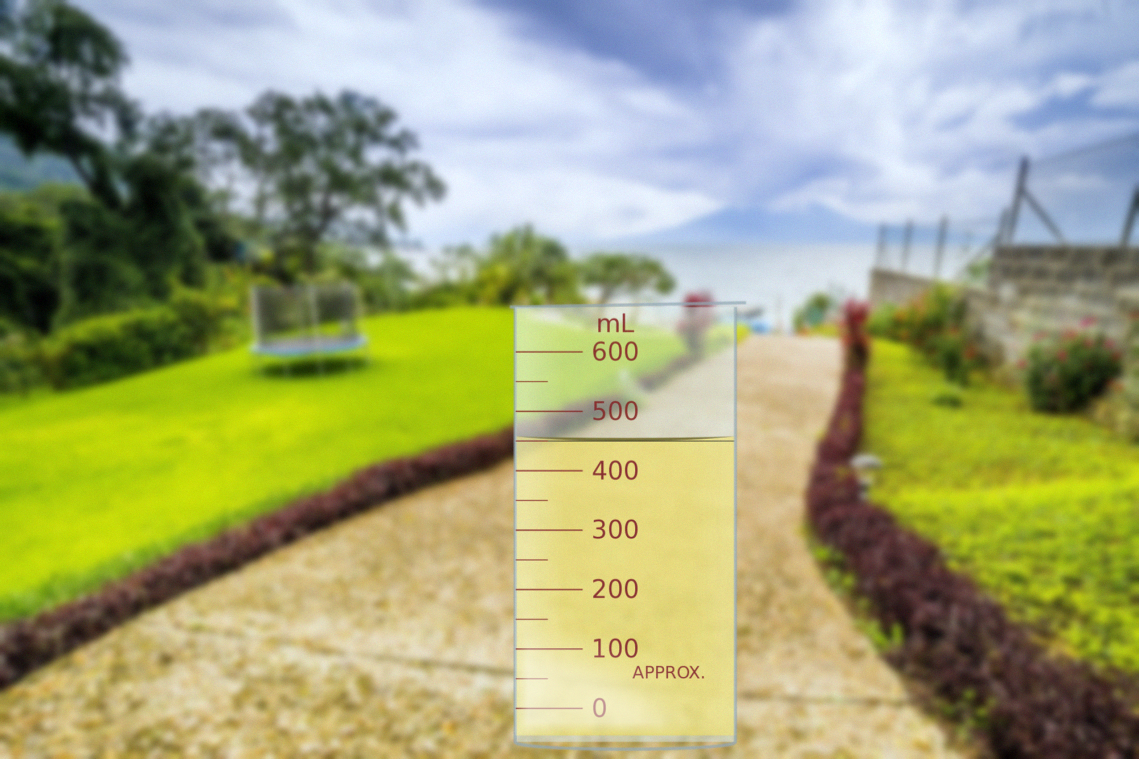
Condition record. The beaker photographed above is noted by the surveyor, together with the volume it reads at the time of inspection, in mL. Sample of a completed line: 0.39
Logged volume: 450
